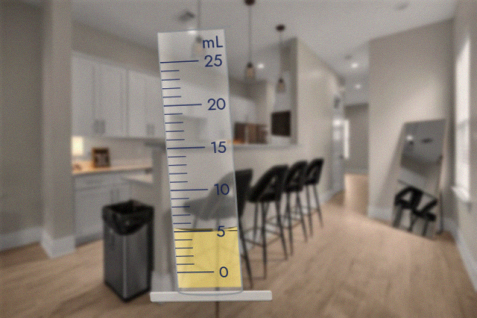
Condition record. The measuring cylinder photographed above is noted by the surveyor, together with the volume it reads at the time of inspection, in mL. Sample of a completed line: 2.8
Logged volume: 5
